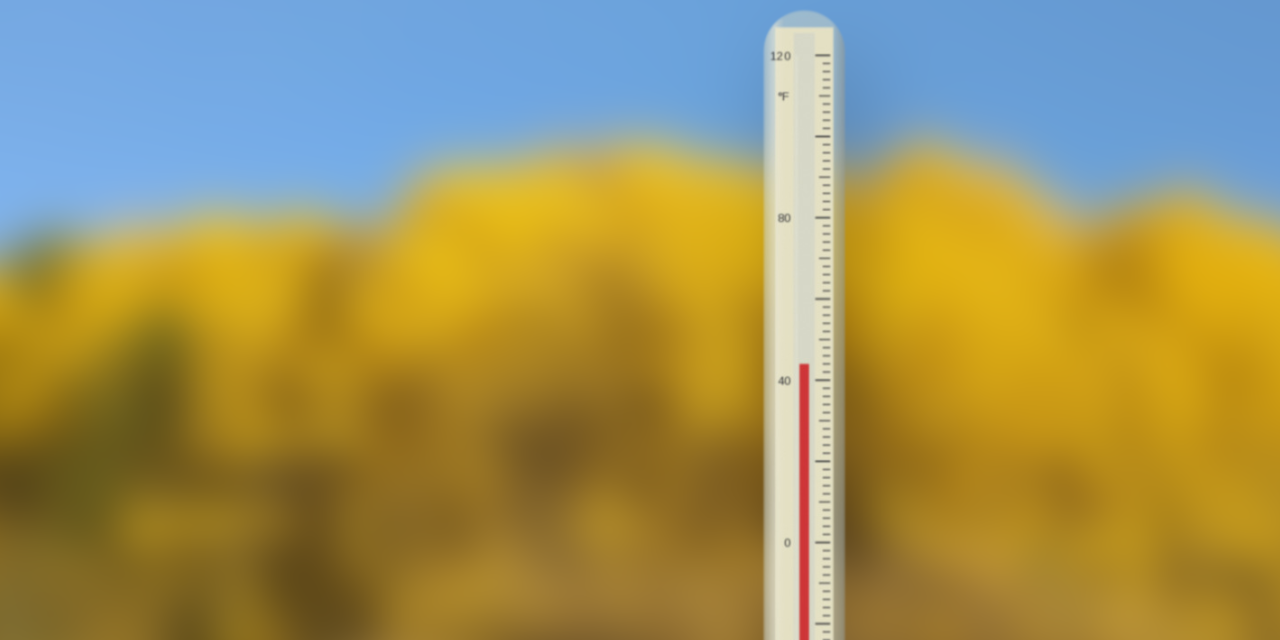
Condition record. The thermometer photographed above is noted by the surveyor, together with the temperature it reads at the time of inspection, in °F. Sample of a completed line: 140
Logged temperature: 44
